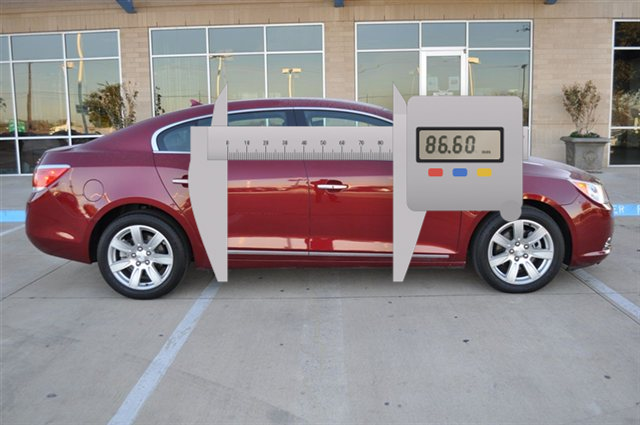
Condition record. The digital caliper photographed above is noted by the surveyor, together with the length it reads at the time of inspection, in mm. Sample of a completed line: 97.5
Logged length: 86.60
